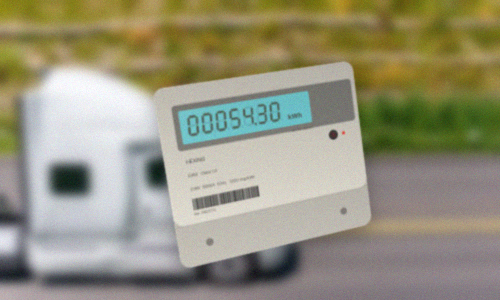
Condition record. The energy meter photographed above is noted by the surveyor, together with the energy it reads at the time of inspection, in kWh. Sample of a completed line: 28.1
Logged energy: 54.30
